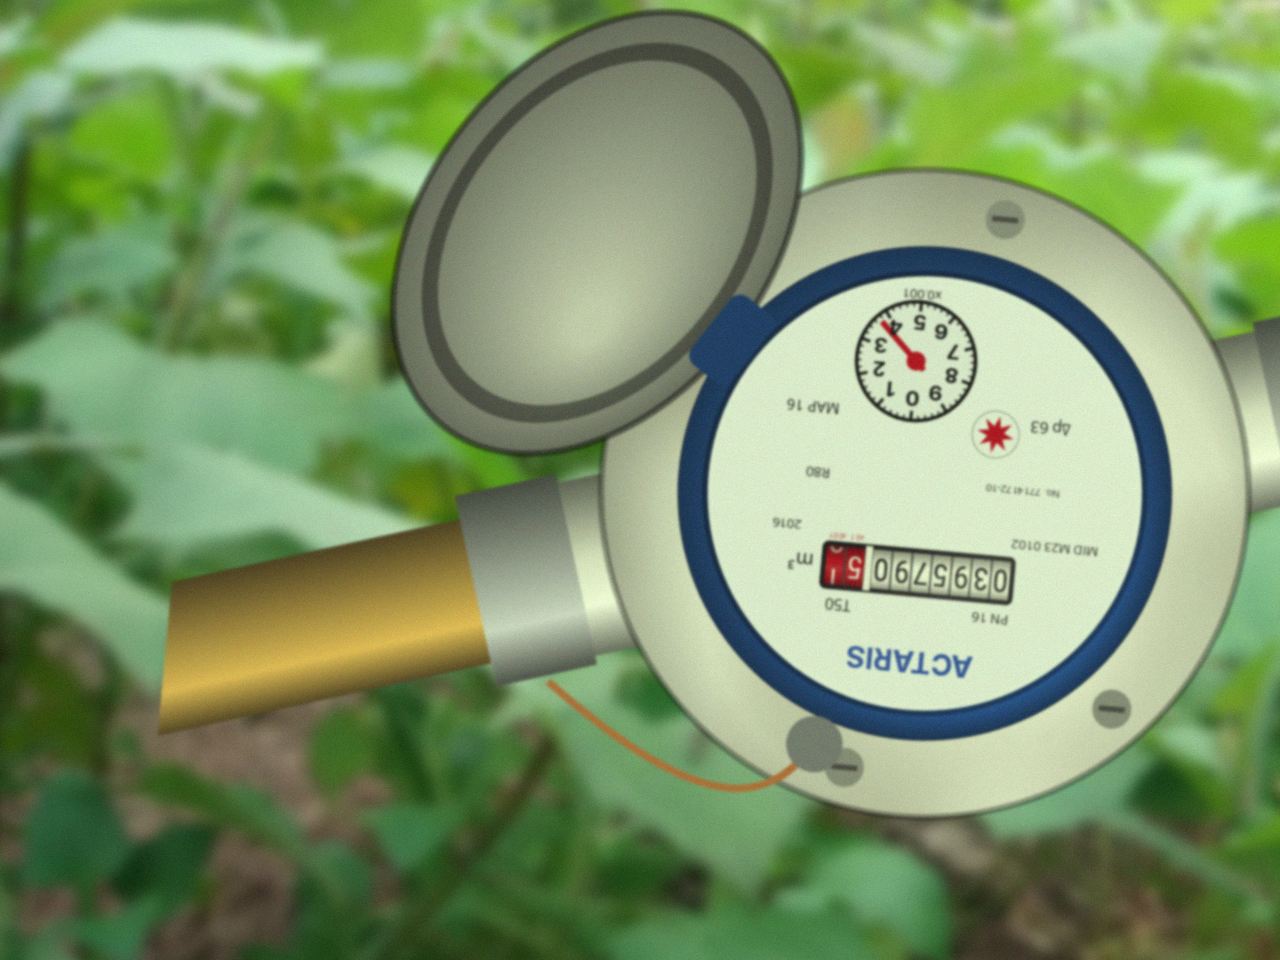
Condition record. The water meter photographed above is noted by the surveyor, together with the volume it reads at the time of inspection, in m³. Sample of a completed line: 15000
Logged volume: 395790.513
